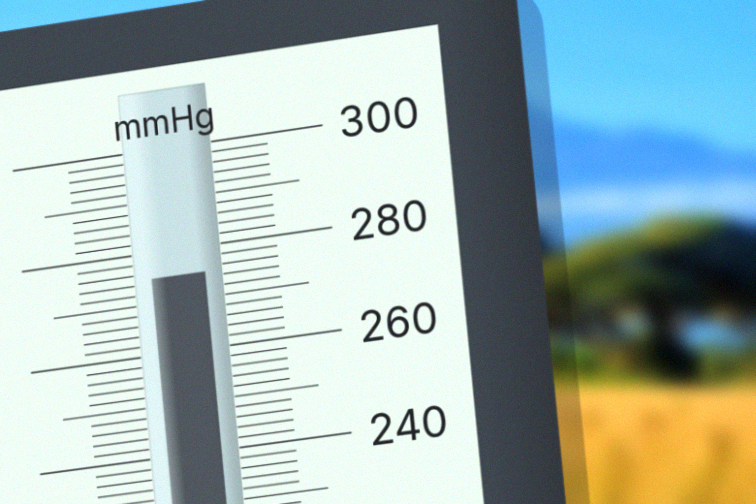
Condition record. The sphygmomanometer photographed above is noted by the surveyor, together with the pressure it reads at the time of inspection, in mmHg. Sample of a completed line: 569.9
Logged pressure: 275
